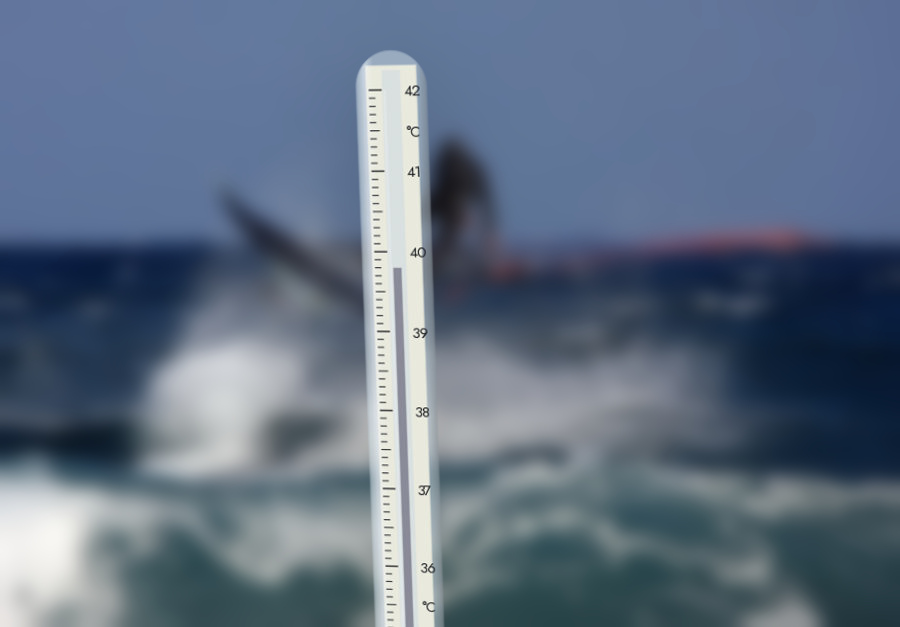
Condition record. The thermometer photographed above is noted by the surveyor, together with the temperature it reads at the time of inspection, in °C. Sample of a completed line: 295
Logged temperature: 39.8
